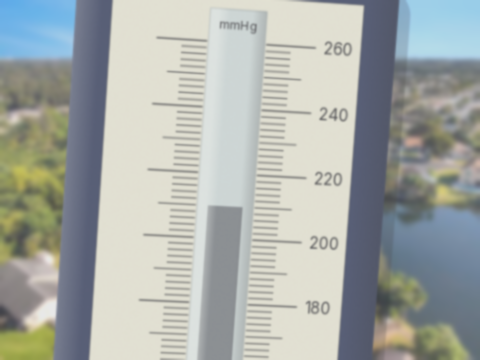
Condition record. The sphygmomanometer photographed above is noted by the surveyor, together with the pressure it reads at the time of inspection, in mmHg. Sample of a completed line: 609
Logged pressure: 210
